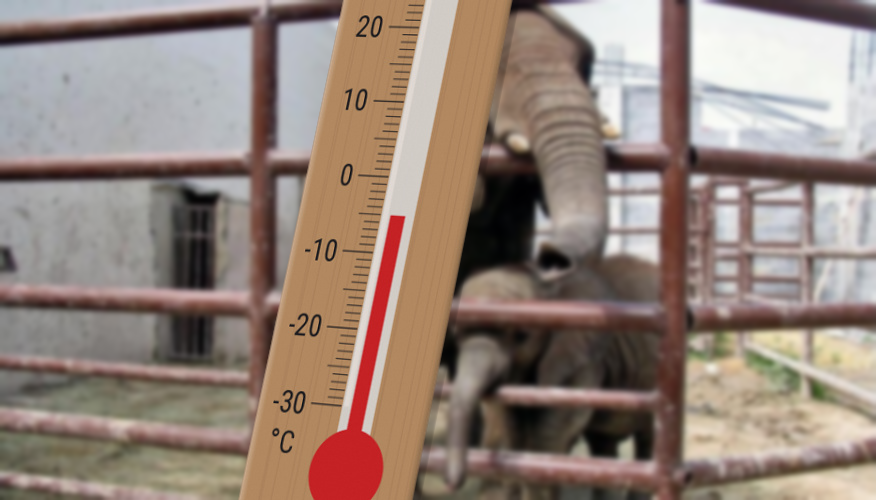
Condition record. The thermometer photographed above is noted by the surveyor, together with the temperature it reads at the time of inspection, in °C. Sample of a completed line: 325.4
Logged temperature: -5
